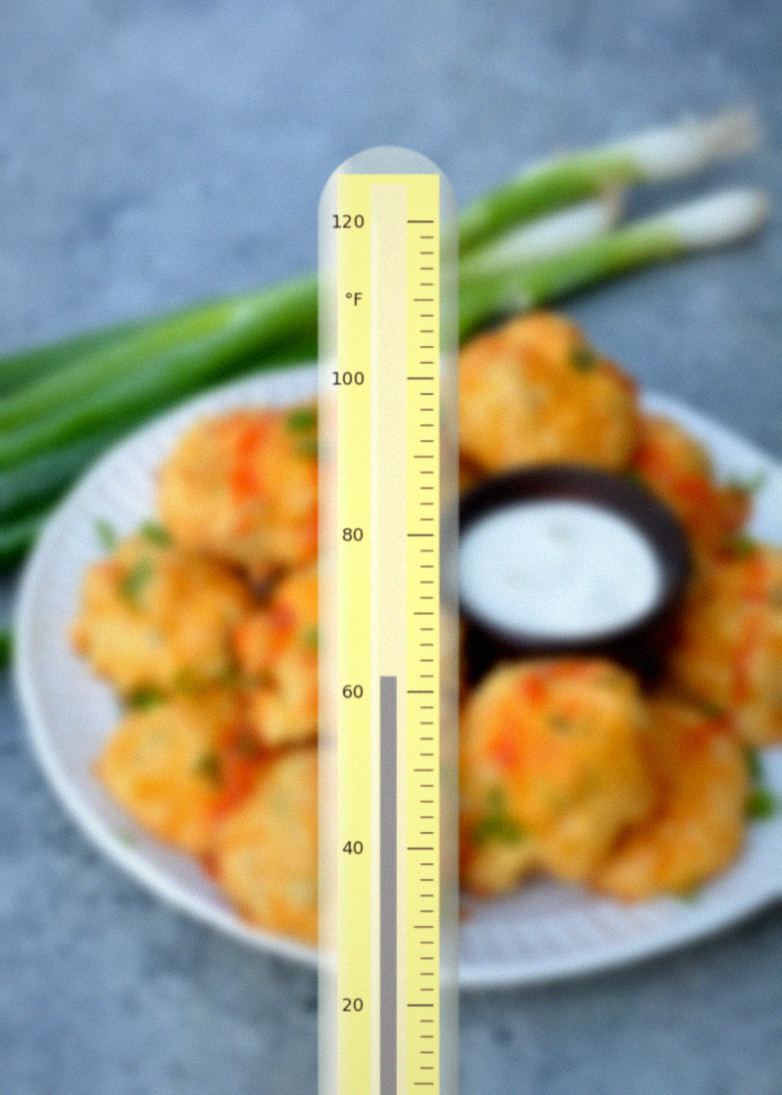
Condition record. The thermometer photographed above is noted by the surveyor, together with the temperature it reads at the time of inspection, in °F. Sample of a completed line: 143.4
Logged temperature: 62
